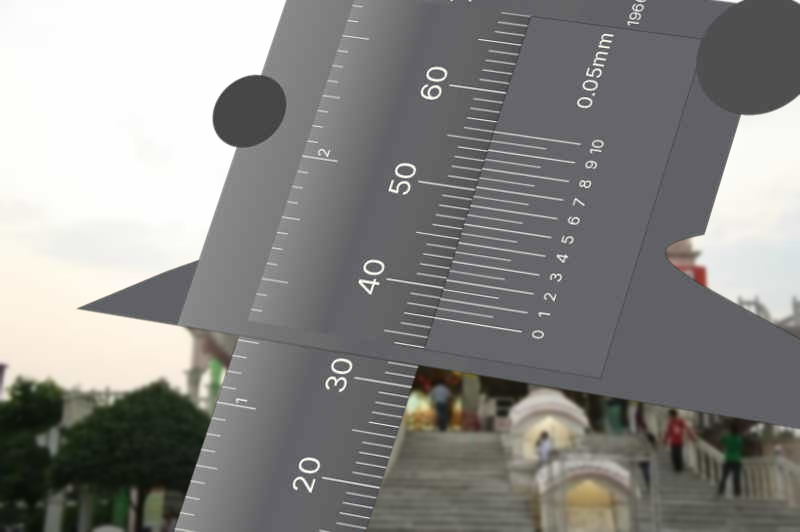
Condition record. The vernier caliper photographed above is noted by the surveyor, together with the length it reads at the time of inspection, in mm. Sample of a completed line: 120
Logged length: 37.0
